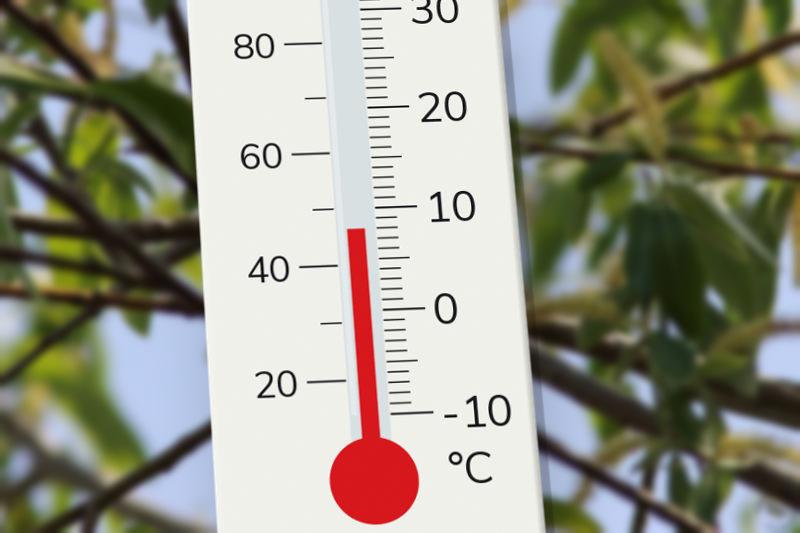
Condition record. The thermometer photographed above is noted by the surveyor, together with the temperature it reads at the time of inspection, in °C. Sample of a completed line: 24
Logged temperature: 8
